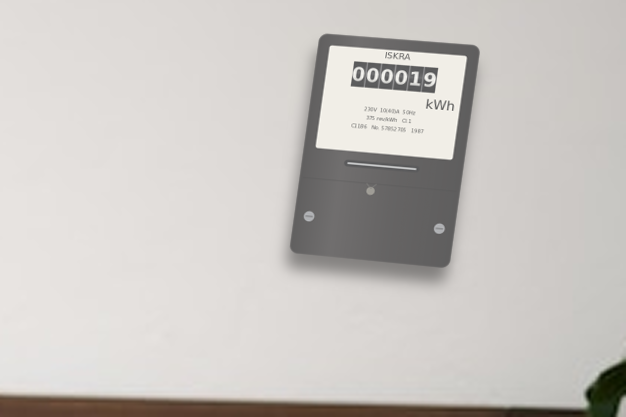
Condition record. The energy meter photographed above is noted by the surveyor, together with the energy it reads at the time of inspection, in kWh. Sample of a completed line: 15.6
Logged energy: 19
